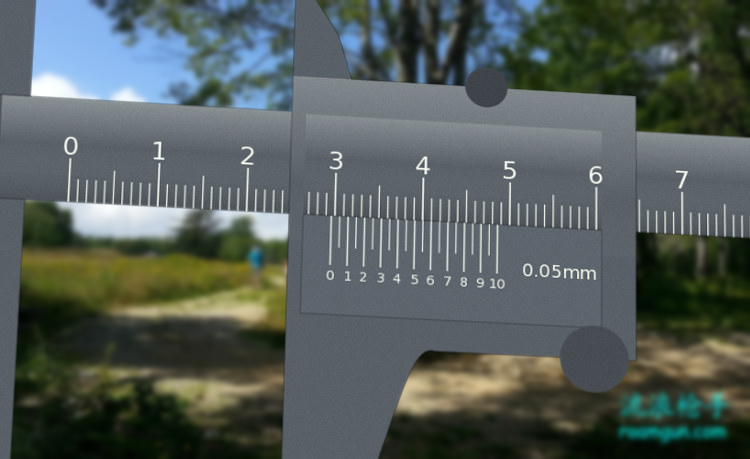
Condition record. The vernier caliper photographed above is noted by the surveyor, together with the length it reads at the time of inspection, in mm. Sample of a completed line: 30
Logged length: 29.6
